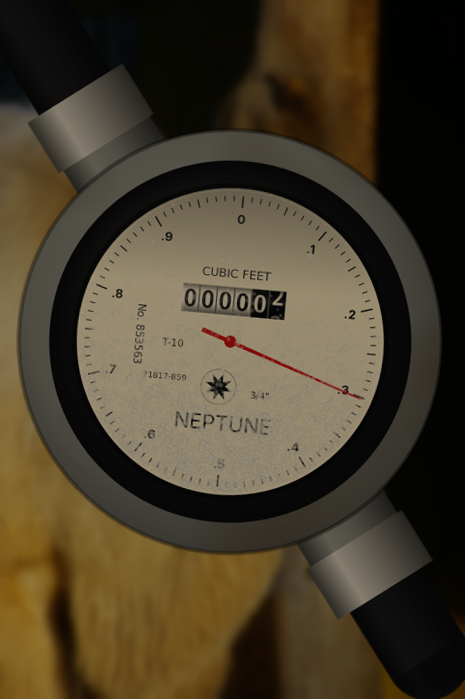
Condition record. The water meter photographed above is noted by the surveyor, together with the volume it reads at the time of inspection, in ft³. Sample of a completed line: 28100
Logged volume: 2.30
